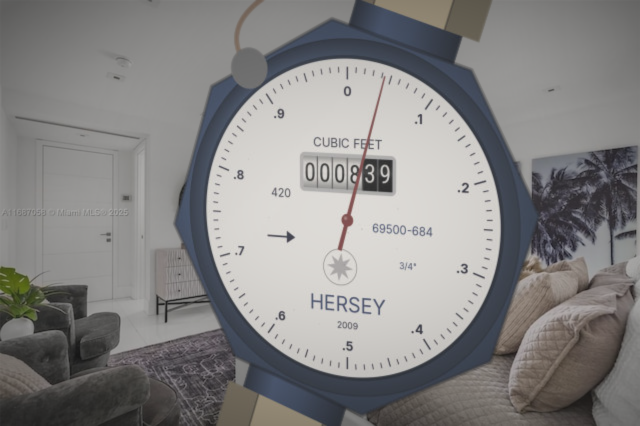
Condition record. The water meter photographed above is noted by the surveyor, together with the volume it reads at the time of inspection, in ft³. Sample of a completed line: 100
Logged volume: 839.04
